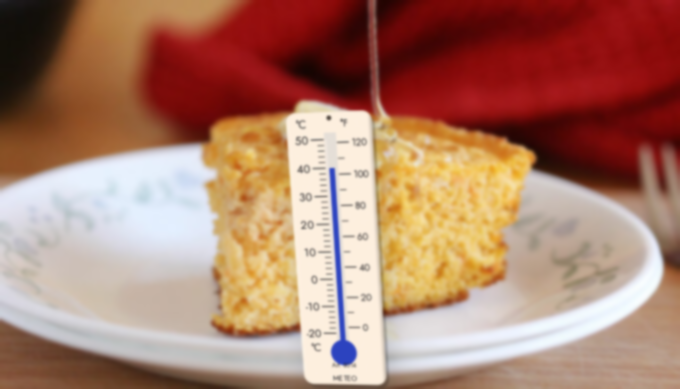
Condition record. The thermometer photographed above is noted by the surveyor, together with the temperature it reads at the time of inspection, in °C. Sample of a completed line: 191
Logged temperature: 40
